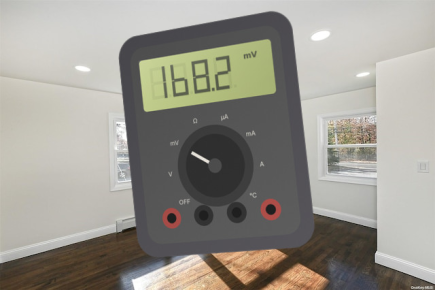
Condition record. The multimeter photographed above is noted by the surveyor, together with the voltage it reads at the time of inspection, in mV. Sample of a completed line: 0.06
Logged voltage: 168.2
